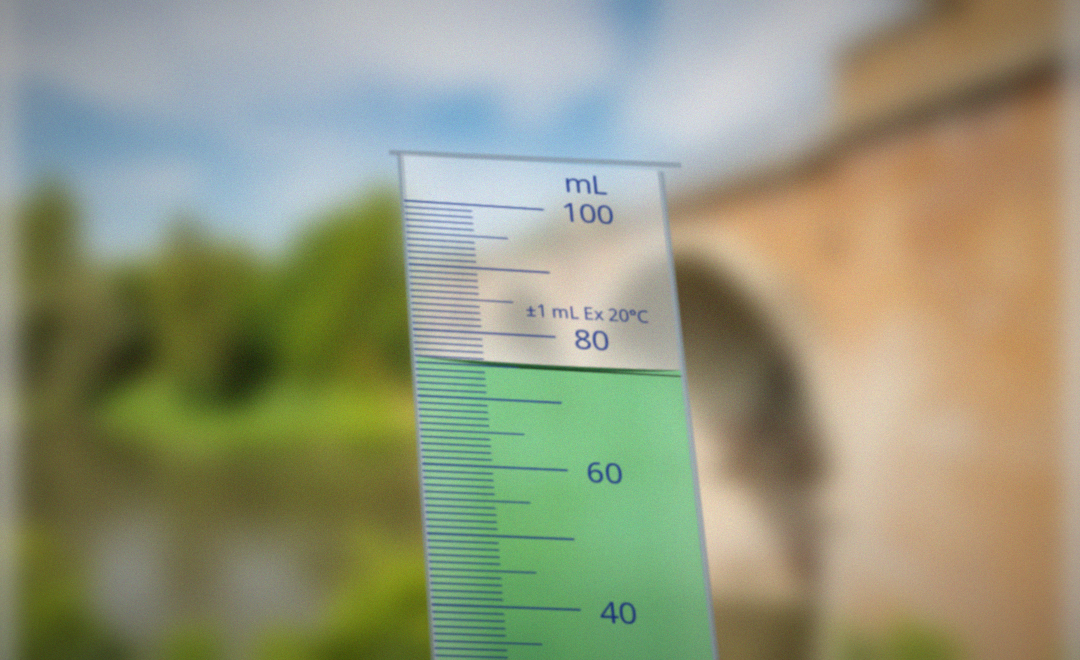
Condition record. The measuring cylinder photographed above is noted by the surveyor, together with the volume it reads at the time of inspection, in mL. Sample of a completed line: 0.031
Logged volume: 75
